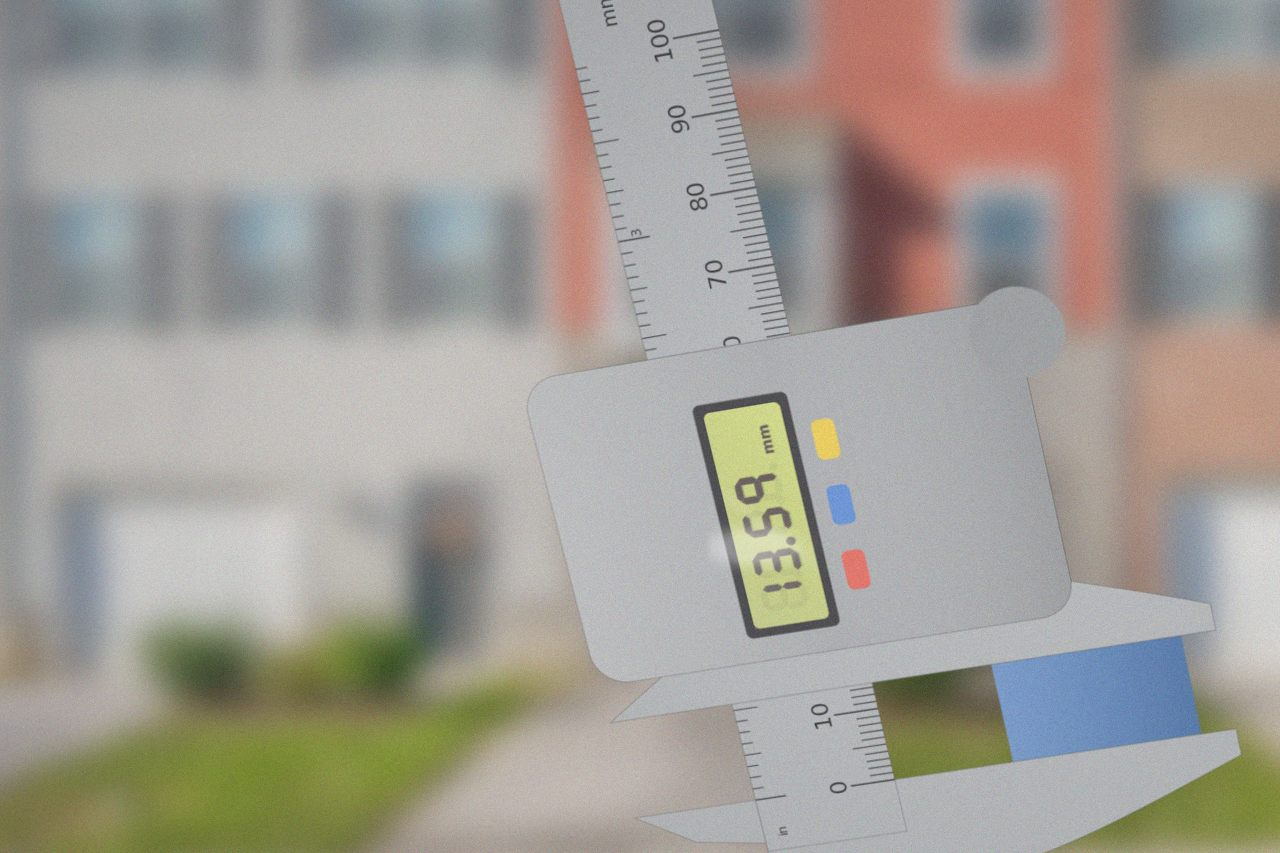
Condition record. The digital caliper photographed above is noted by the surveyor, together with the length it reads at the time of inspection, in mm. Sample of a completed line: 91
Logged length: 13.59
